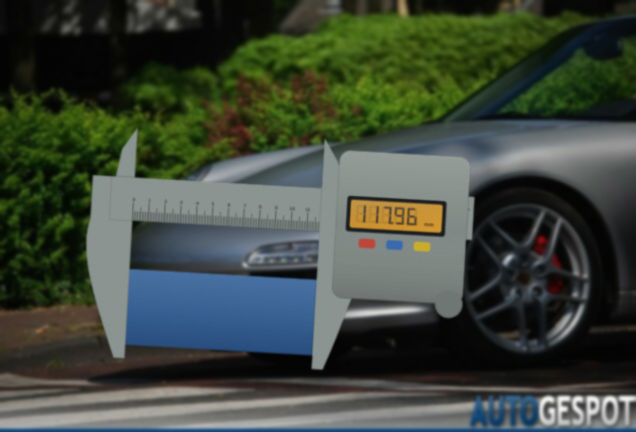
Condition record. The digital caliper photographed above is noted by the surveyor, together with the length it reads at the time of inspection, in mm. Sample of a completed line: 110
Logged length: 117.96
